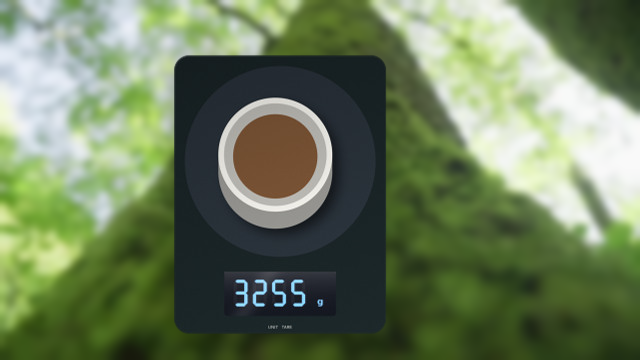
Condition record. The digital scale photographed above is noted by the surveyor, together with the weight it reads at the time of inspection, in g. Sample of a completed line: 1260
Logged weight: 3255
